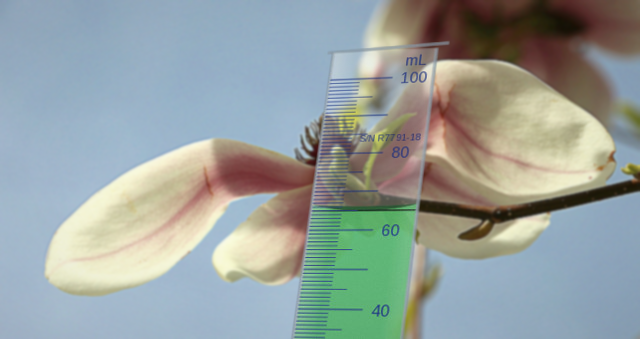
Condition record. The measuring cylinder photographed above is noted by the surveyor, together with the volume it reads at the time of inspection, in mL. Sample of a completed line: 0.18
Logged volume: 65
